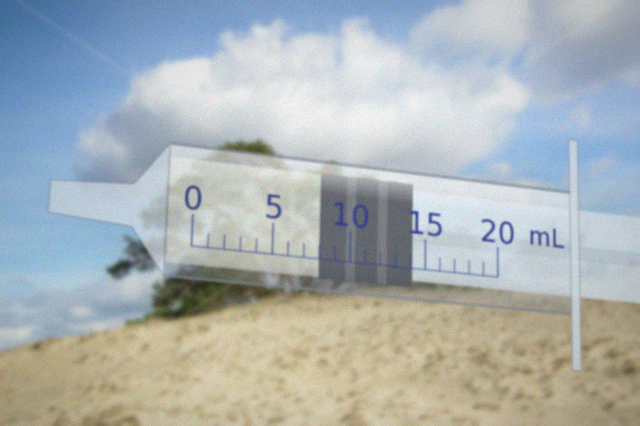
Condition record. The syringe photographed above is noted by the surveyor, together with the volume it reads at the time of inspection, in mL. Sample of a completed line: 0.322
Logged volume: 8
